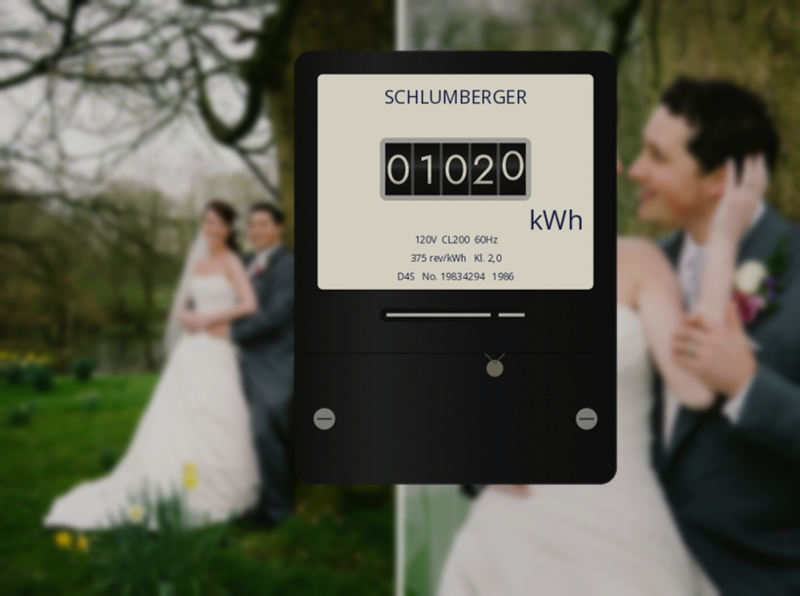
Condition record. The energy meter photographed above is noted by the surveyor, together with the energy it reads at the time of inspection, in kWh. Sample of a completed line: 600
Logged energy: 1020
